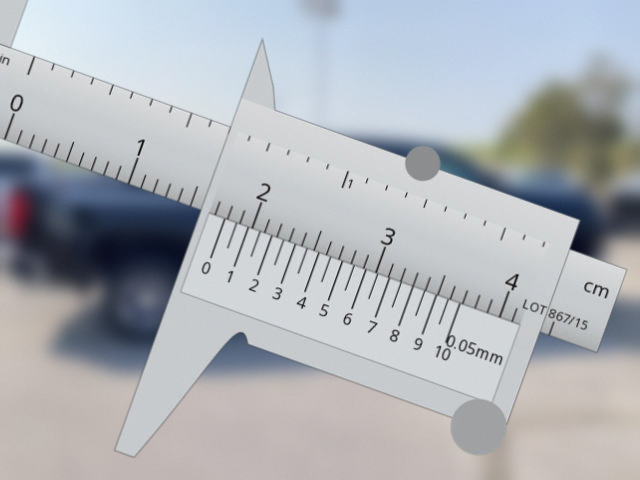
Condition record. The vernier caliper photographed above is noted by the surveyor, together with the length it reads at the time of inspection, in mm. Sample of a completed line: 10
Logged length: 17.8
